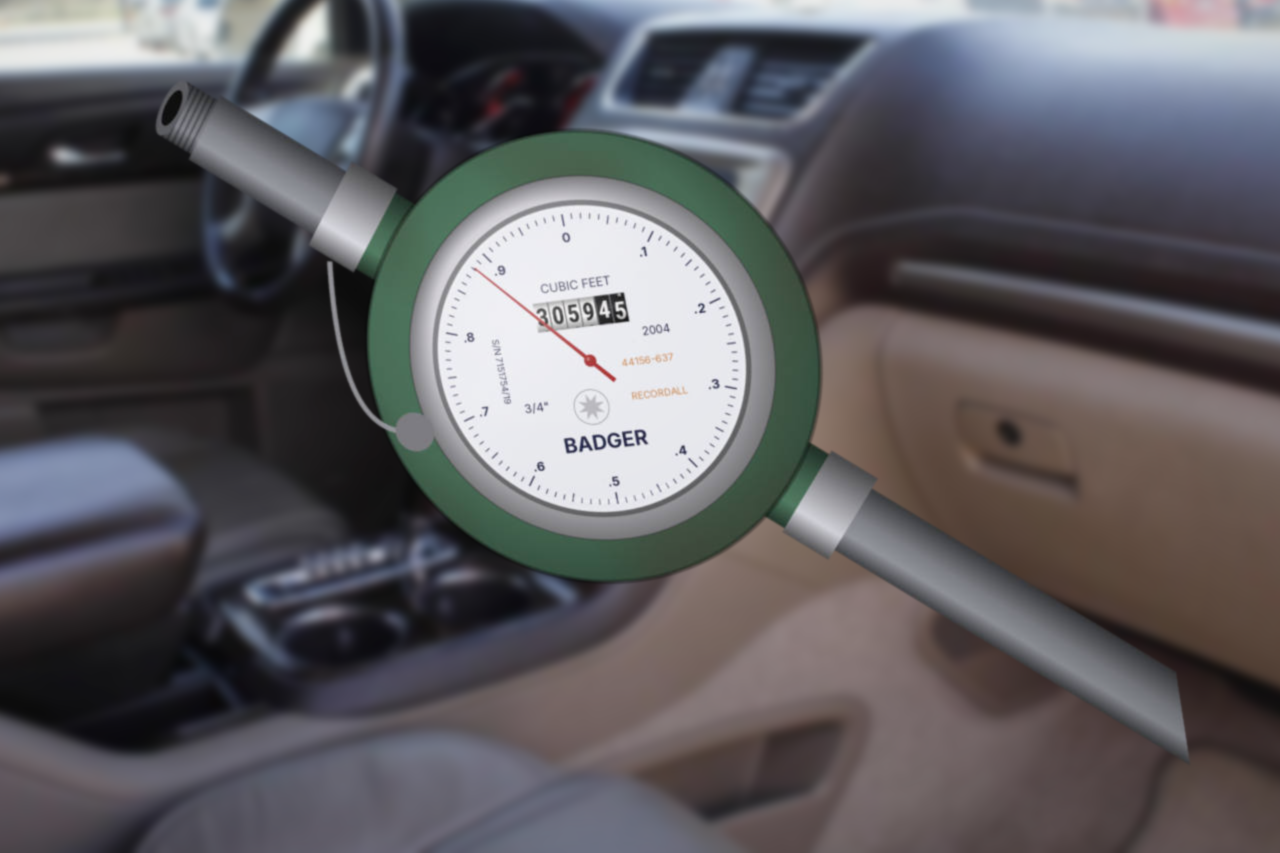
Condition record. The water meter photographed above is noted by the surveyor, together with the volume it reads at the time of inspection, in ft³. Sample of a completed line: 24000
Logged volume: 305944.88
